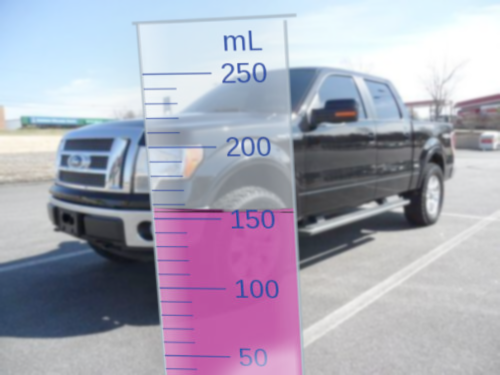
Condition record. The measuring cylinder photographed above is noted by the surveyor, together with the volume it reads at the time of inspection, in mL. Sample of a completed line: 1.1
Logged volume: 155
